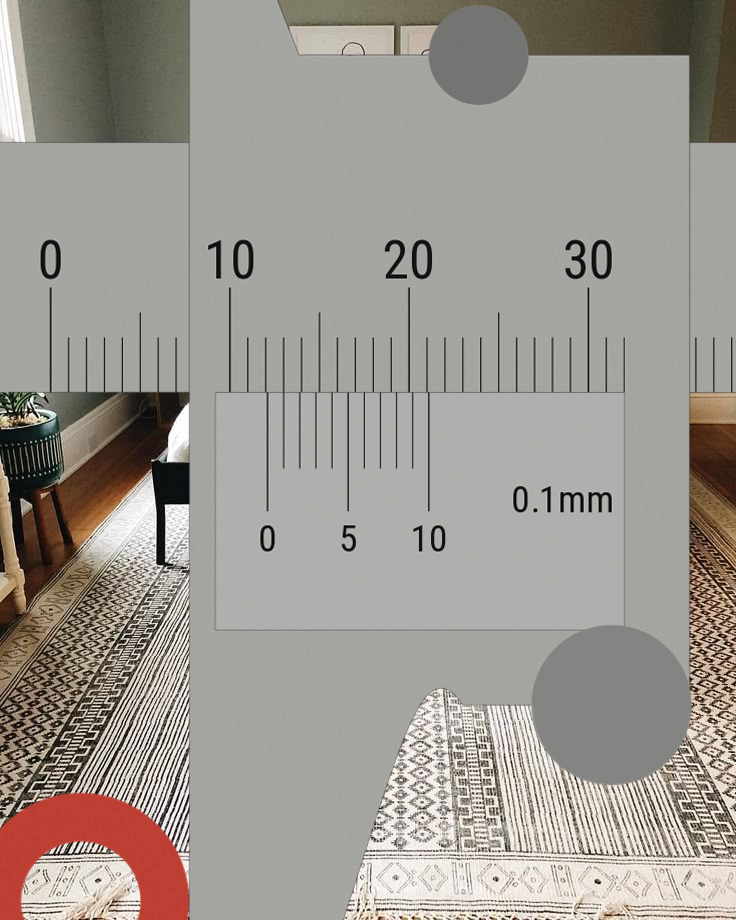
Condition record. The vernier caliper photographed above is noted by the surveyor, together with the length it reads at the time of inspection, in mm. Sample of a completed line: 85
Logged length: 12.1
